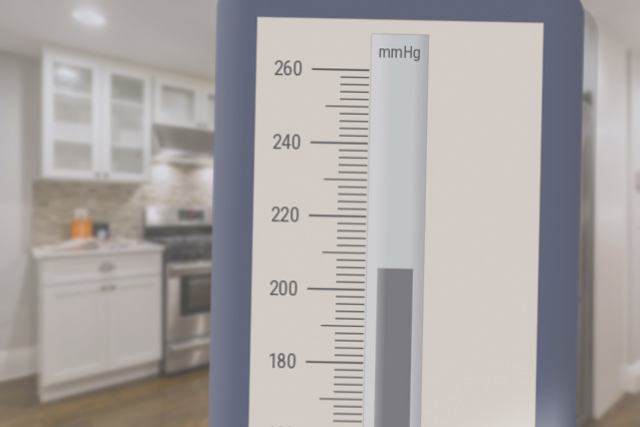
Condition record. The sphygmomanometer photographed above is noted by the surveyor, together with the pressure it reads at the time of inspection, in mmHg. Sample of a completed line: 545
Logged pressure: 206
